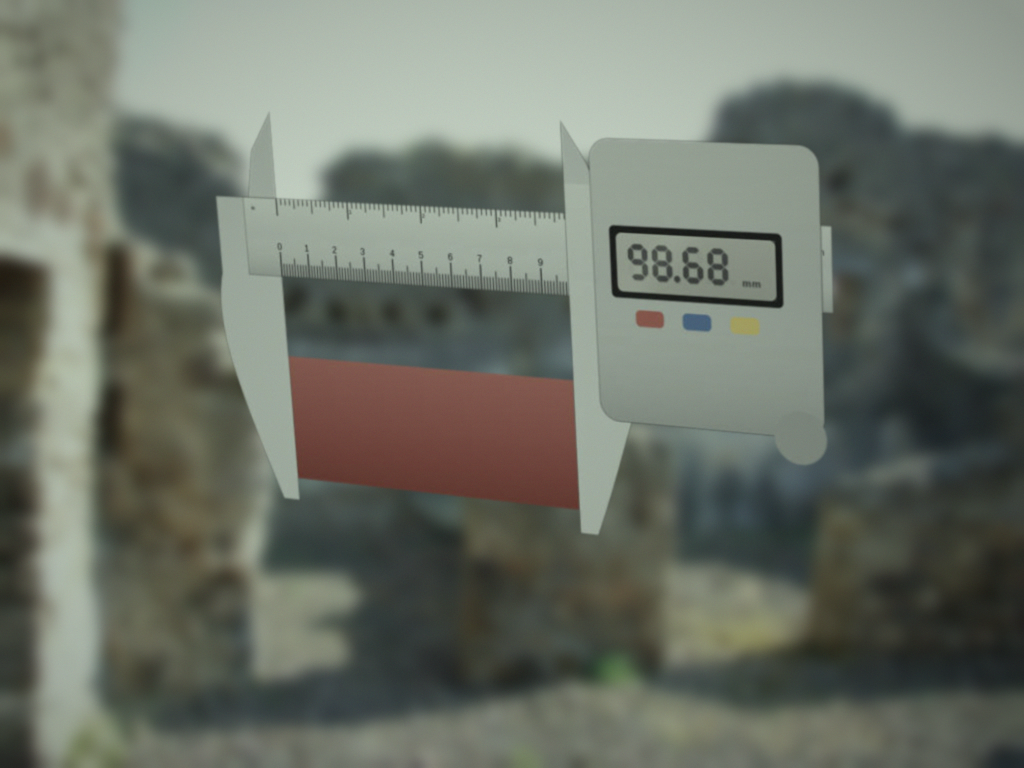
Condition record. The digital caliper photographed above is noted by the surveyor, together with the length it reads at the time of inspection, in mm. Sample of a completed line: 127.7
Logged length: 98.68
